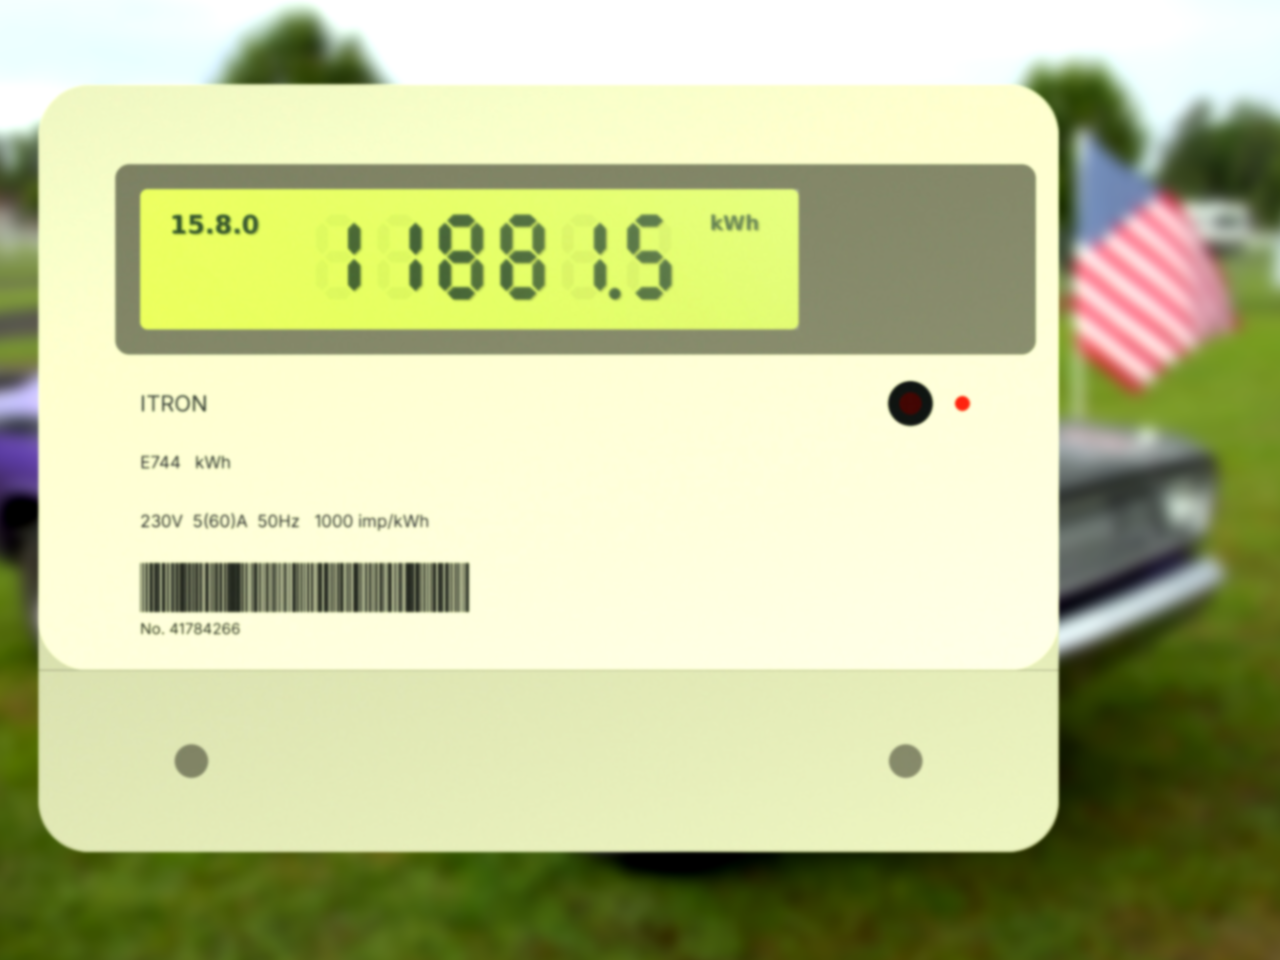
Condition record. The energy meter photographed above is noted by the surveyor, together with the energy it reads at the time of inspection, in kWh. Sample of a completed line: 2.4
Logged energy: 11881.5
